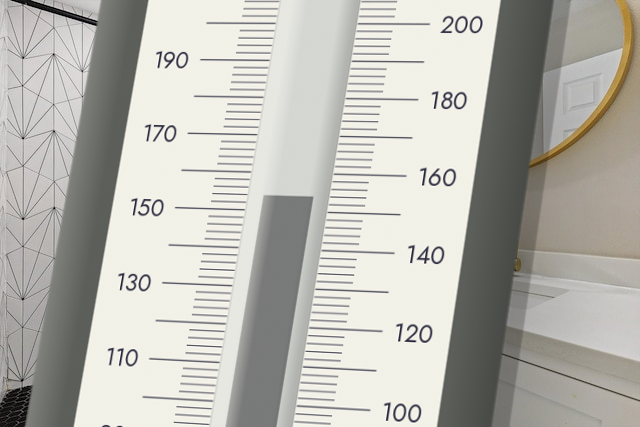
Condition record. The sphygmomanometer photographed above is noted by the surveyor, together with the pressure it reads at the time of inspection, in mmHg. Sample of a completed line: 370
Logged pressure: 154
